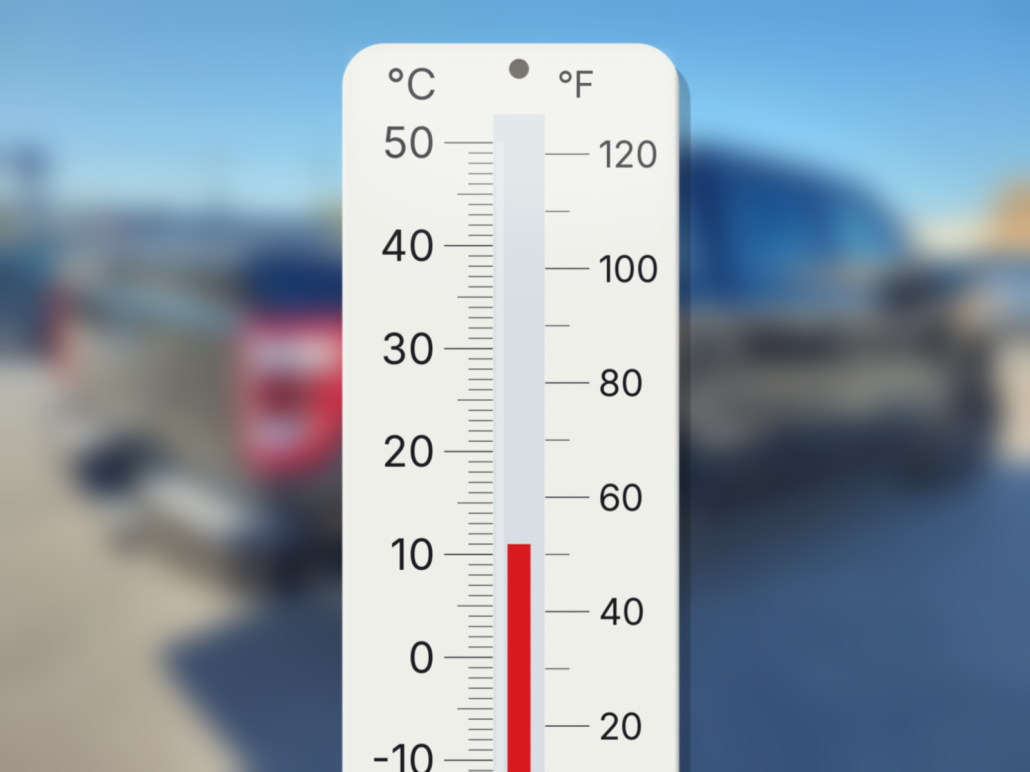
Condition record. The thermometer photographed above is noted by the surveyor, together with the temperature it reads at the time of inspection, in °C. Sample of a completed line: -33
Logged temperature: 11
